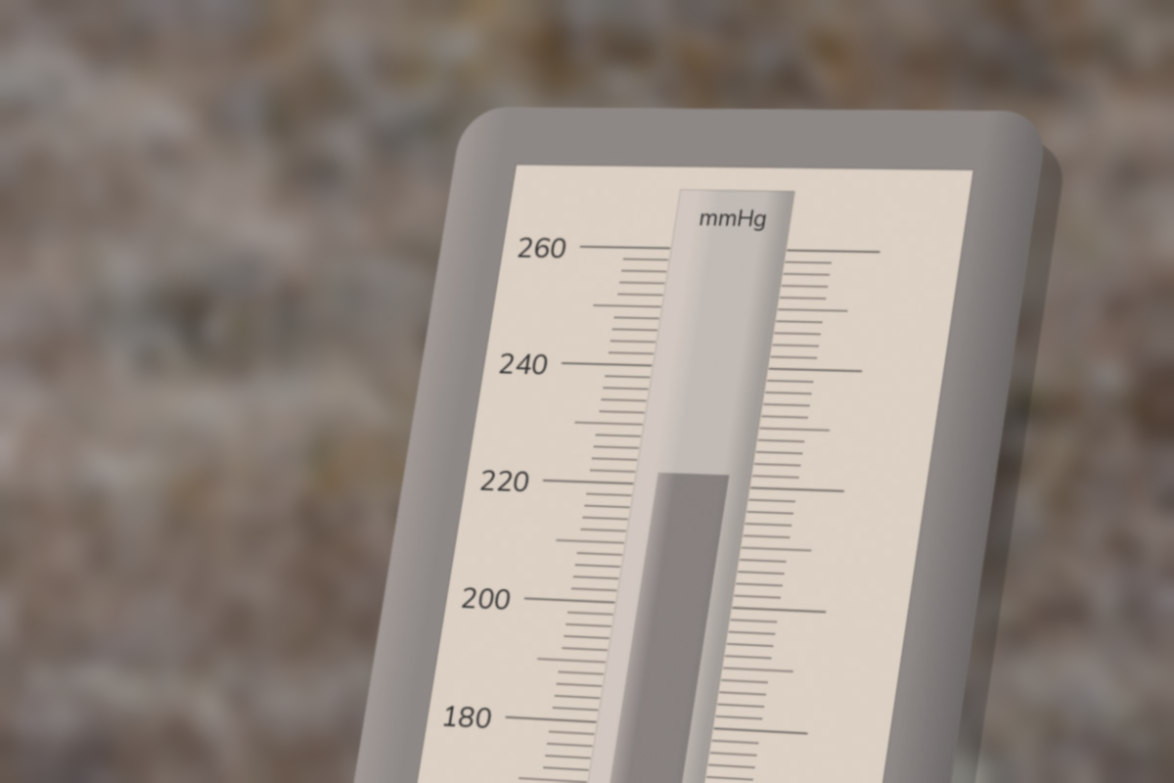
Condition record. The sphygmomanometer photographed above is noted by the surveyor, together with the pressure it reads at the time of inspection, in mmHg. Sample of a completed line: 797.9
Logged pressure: 222
